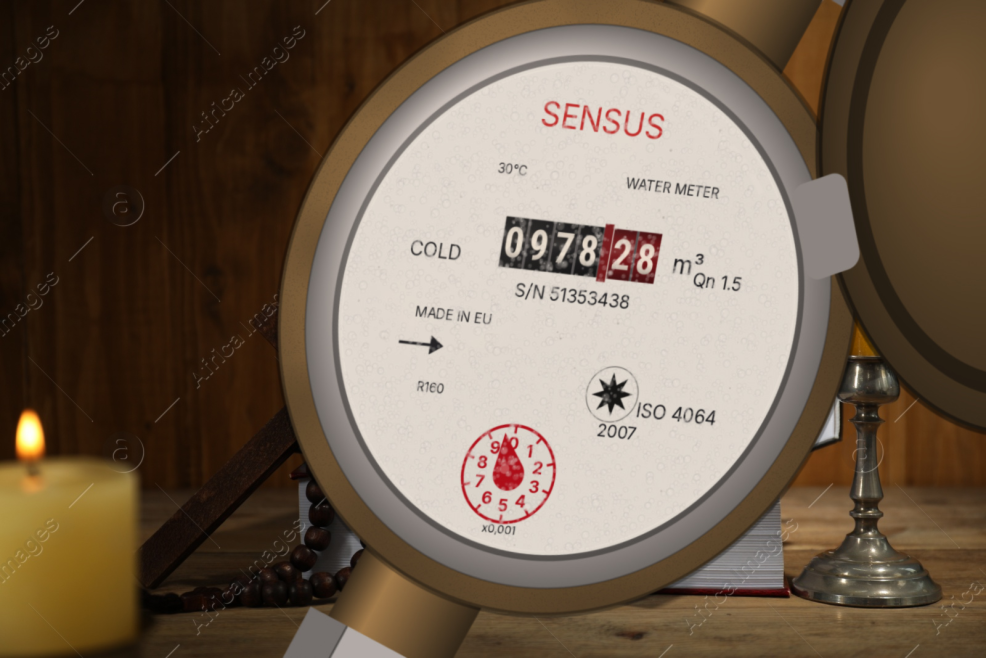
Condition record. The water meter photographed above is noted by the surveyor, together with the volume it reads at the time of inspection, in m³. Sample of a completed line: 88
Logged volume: 978.279
